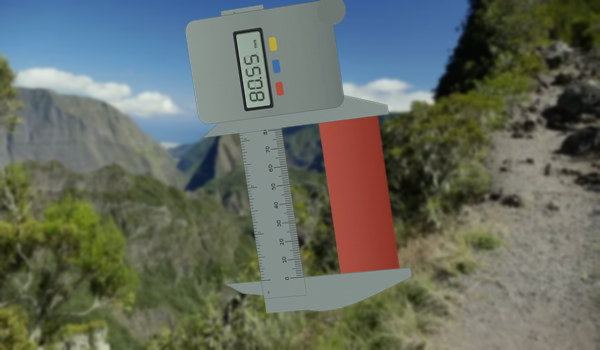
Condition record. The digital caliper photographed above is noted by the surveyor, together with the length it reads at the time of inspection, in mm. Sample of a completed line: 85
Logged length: 80.55
